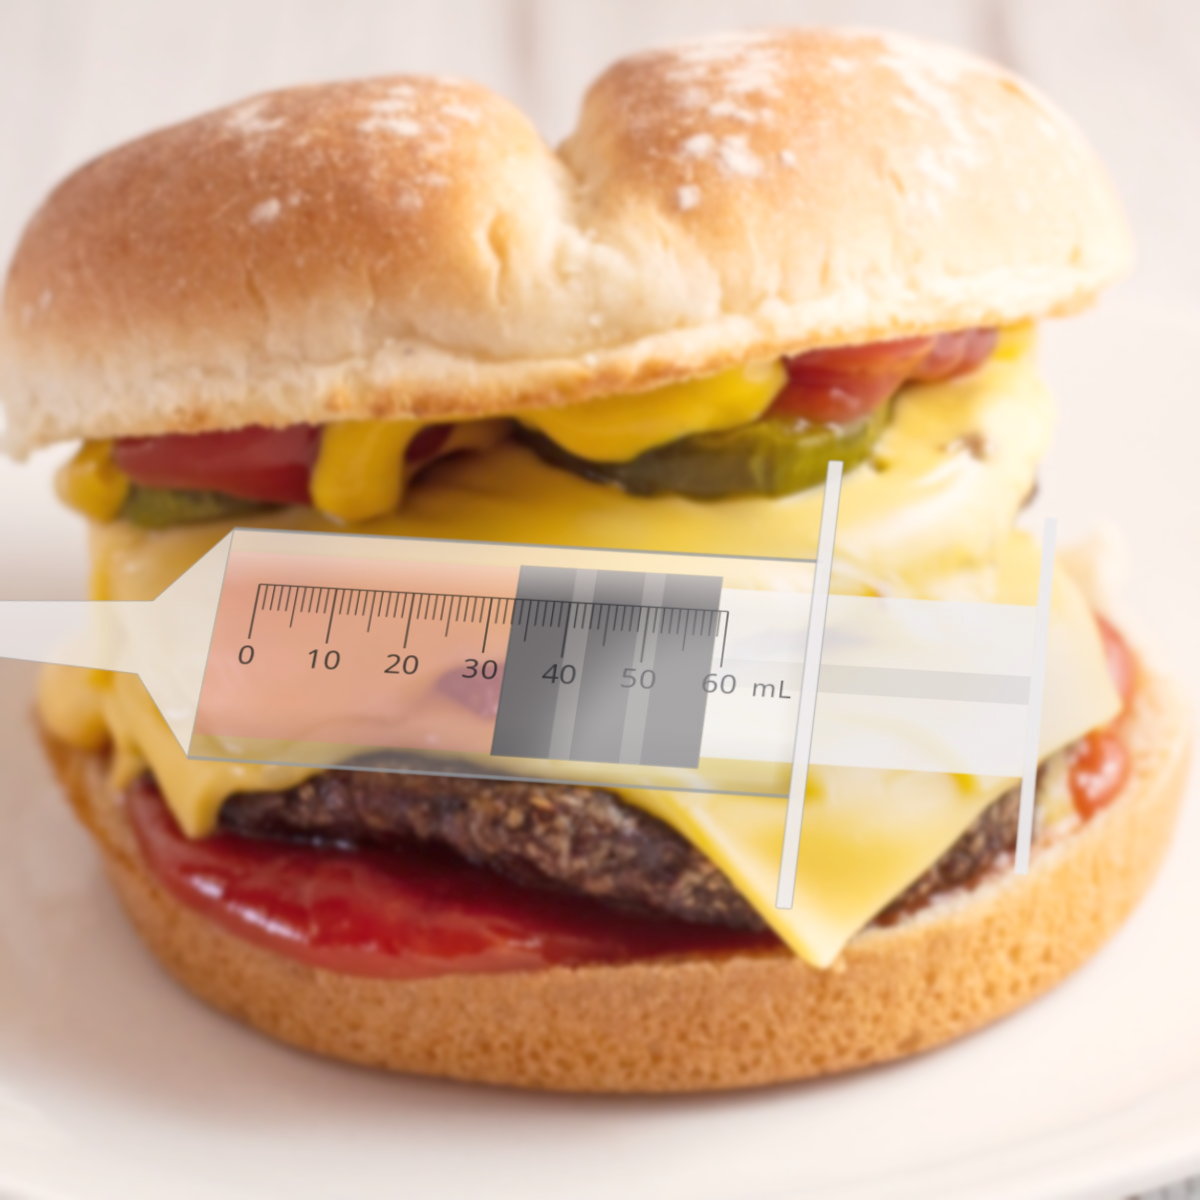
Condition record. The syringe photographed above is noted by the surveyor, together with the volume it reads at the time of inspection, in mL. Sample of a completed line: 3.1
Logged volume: 33
